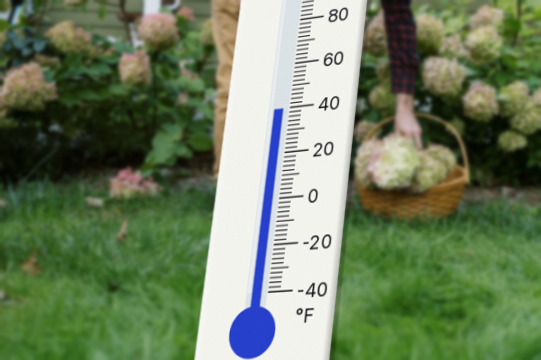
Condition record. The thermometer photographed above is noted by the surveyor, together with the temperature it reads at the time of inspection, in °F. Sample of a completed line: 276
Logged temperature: 40
